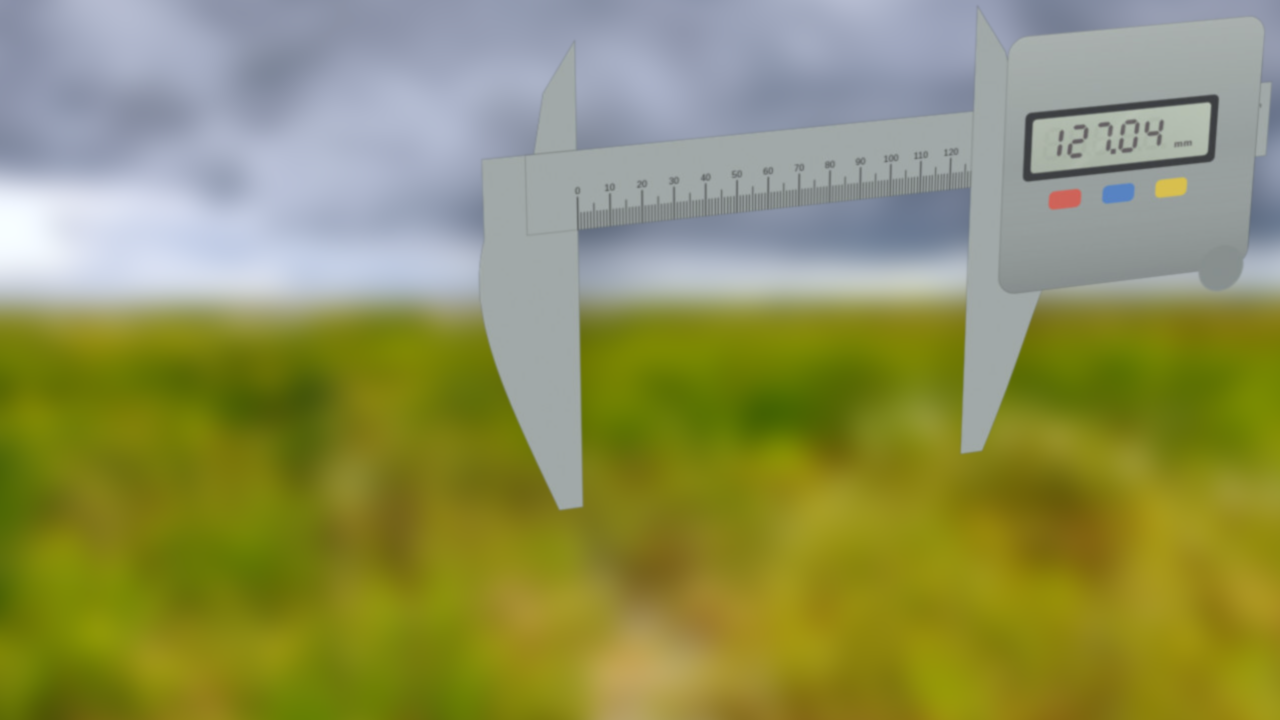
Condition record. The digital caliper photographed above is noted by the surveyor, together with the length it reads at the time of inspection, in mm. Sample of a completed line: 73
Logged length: 127.04
